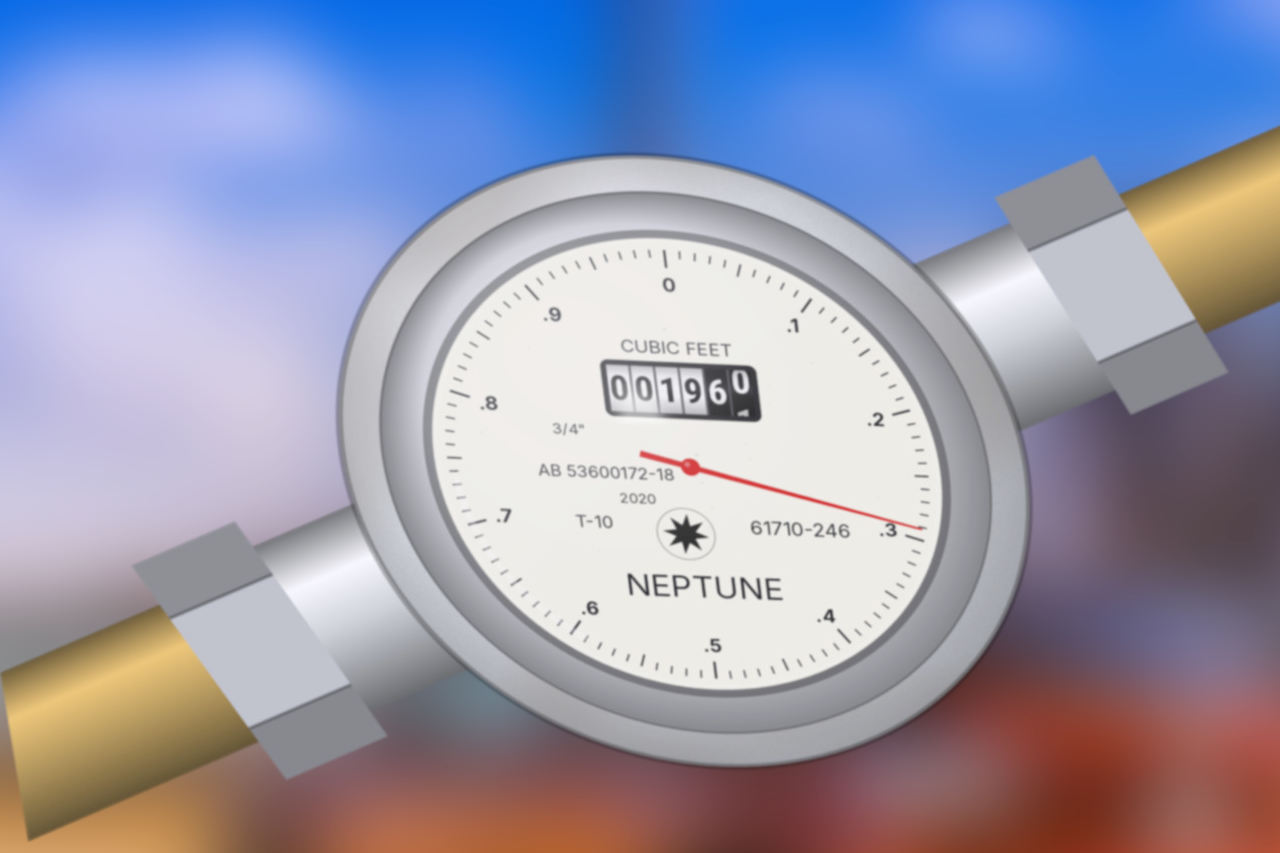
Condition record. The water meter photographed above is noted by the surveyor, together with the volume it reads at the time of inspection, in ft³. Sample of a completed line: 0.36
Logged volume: 1960.29
